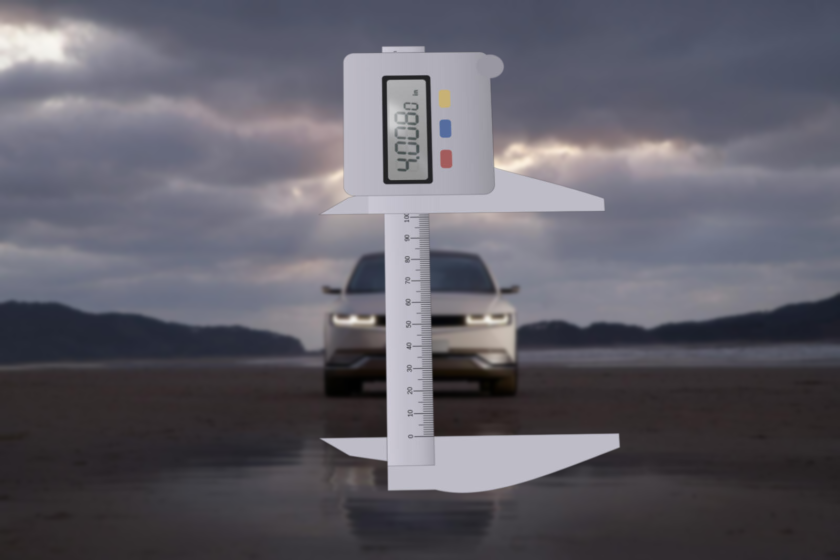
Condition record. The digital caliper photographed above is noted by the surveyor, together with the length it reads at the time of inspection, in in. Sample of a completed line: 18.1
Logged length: 4.0080
